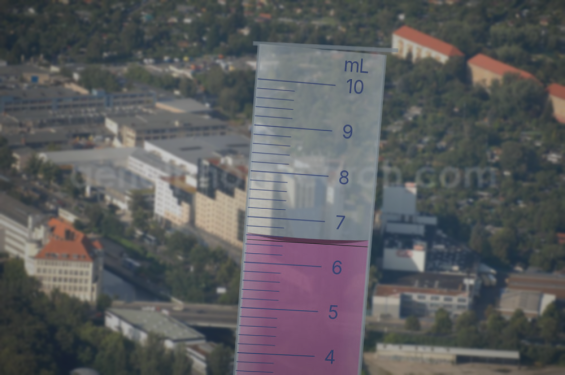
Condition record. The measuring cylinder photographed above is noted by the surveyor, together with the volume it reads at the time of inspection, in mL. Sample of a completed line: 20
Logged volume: 6.5
